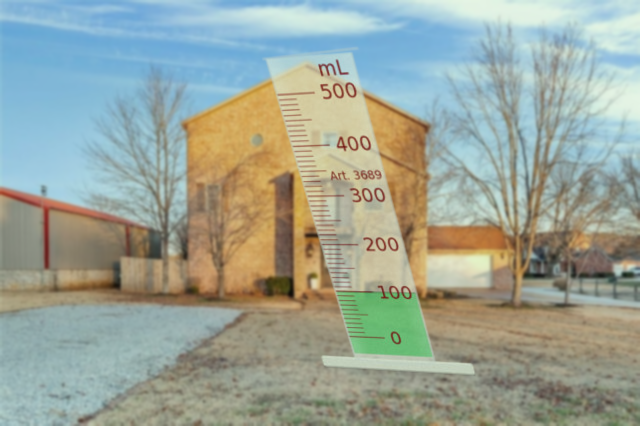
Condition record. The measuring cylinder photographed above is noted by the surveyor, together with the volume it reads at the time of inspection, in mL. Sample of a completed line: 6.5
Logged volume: 100
